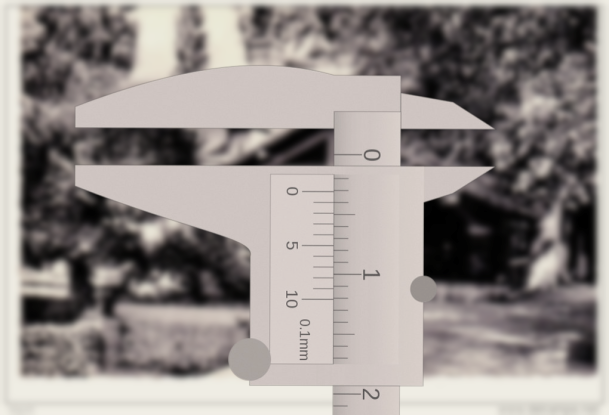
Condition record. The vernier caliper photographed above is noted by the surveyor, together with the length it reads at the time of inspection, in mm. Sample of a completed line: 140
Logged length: 3.1
